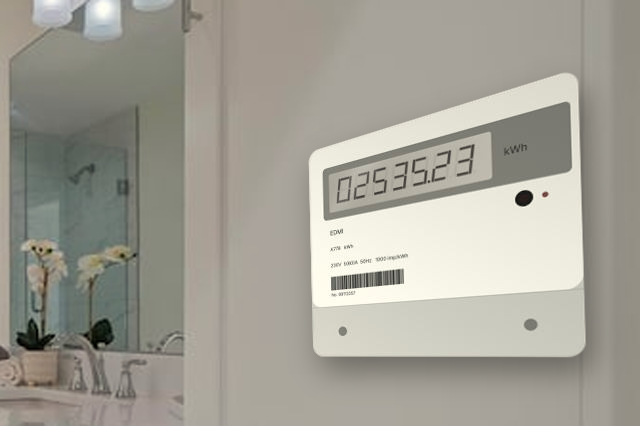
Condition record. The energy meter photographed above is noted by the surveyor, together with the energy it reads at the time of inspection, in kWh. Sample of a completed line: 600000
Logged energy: 2535.23
